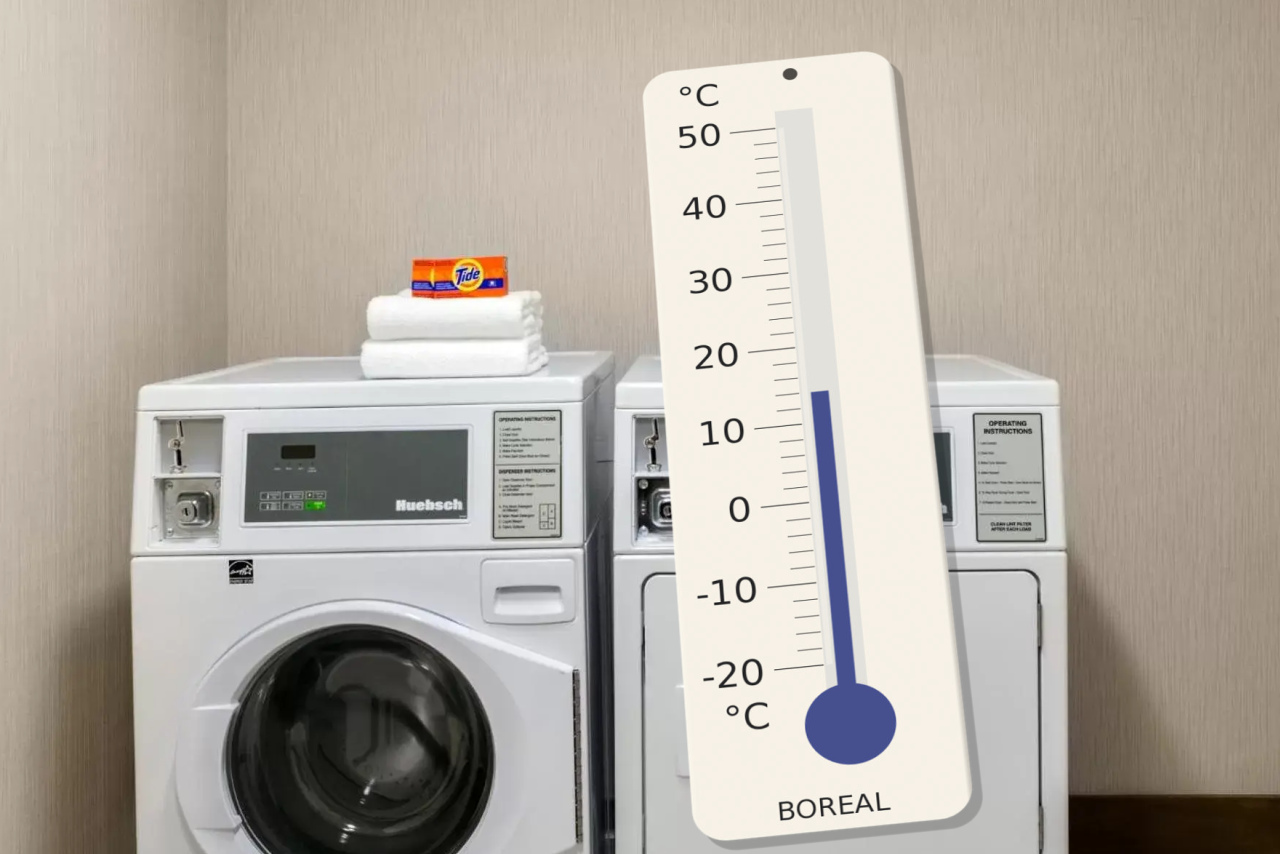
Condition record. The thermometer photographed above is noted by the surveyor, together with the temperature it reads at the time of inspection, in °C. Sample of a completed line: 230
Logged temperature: 14
